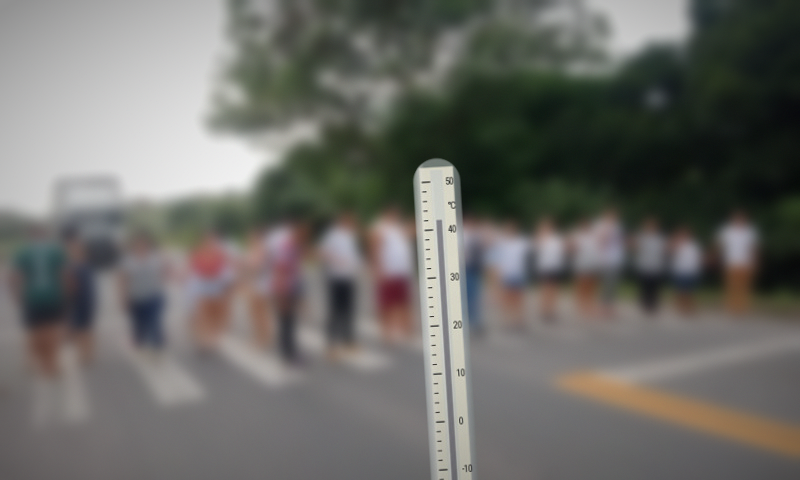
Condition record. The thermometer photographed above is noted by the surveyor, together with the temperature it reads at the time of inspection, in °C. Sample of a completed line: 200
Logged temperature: 42
